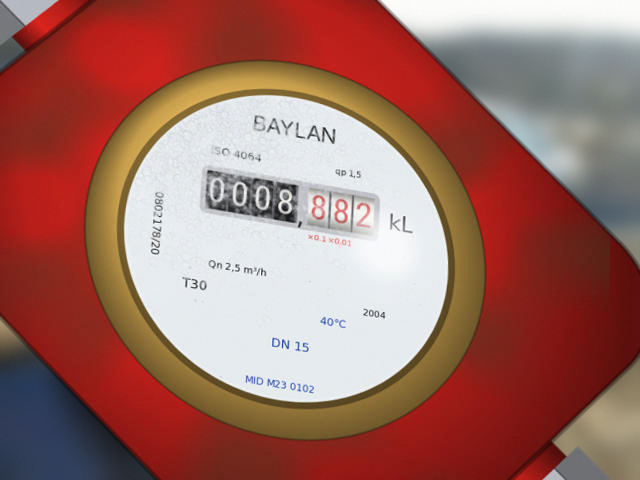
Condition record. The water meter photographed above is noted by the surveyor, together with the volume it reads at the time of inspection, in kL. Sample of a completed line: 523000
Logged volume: 8.882
